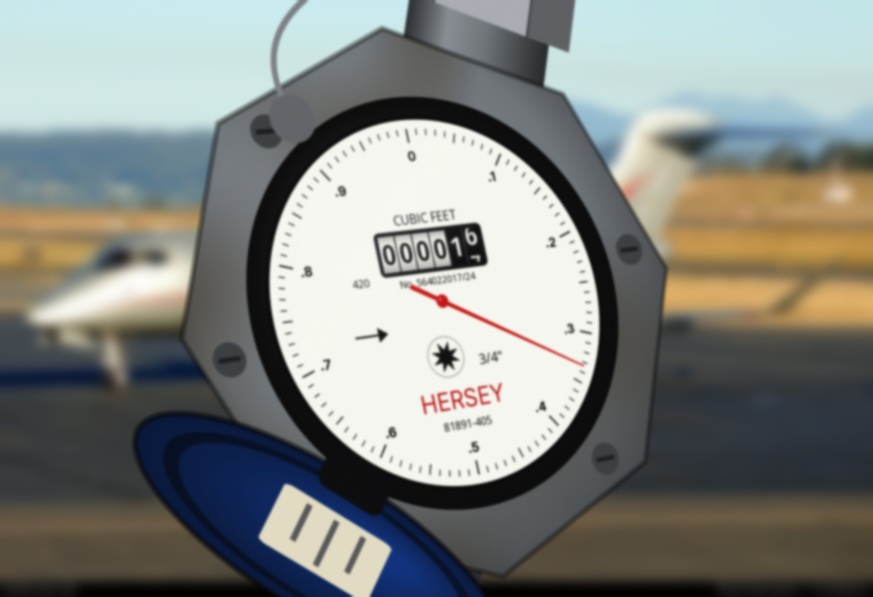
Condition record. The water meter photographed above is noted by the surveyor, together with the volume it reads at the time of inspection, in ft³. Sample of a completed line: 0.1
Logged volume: 16.33
